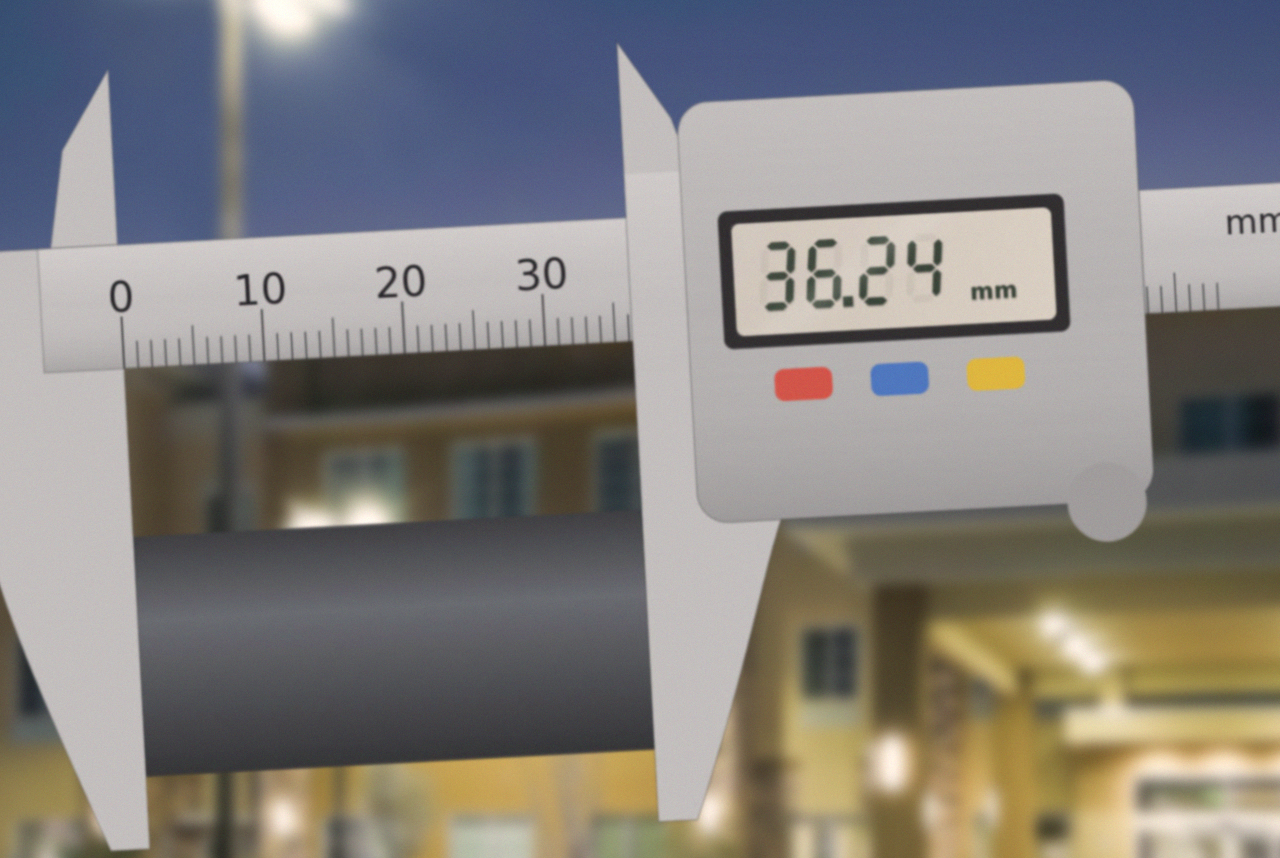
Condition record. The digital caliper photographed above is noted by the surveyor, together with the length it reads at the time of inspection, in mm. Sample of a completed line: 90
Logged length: 36.24
